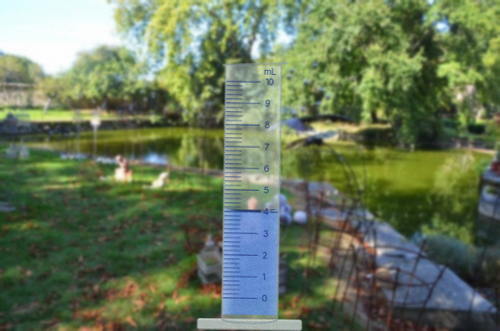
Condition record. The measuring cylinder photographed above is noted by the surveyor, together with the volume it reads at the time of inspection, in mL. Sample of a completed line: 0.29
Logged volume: 4
